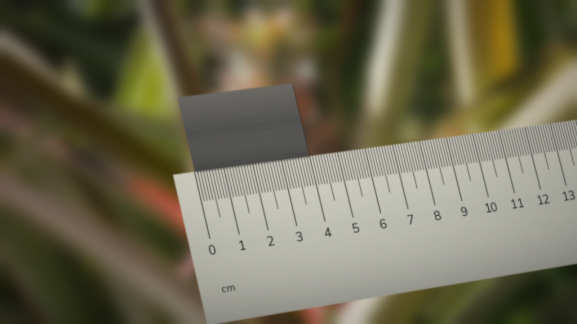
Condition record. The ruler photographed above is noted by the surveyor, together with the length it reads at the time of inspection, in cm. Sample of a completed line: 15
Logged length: 4
